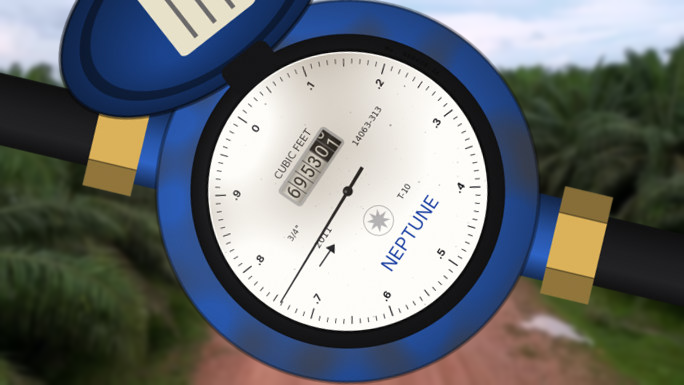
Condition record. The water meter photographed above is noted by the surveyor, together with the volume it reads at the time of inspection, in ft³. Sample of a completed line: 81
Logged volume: 695300.74
